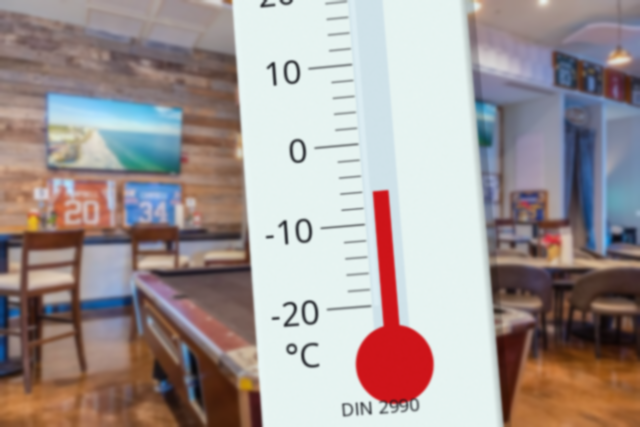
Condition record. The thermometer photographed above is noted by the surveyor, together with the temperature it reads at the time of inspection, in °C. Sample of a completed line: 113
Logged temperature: -6
